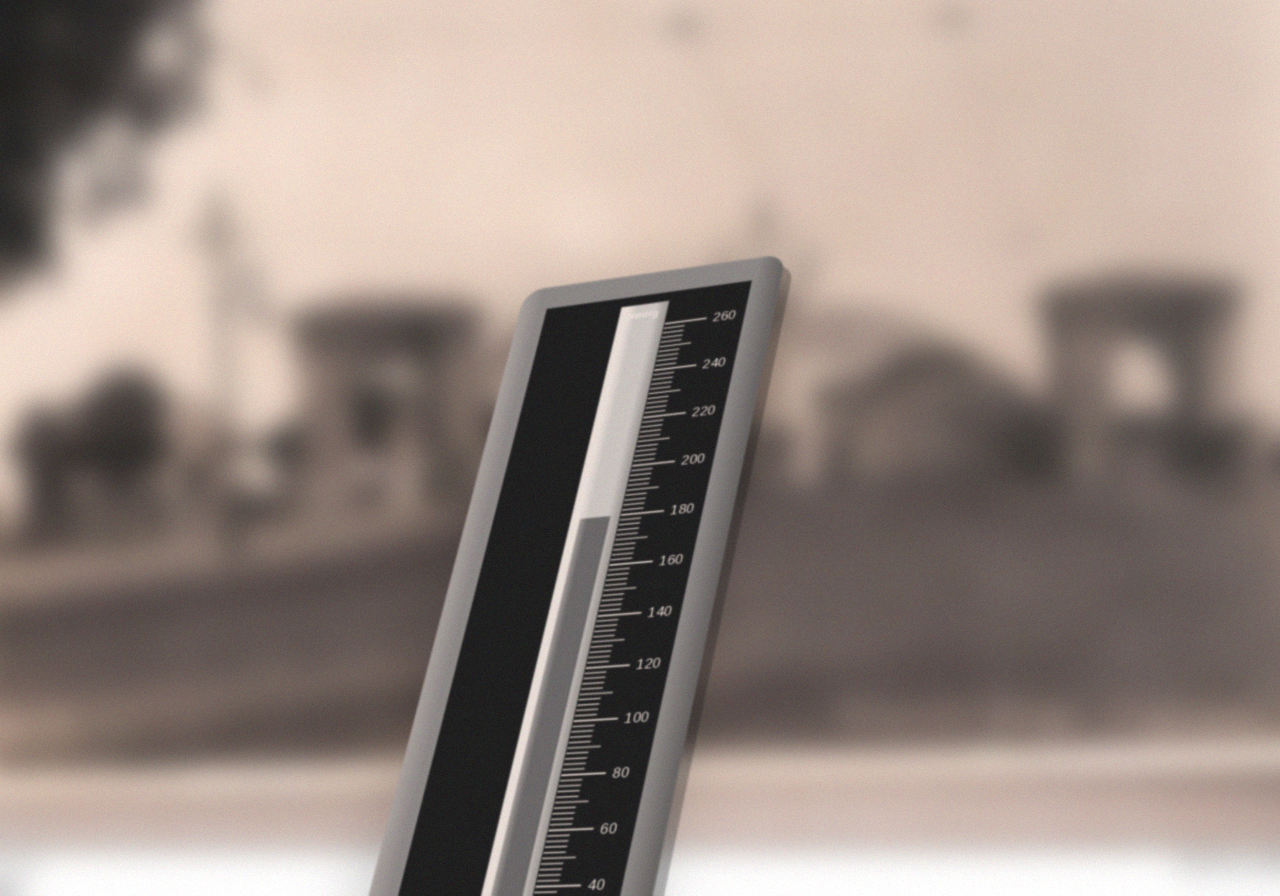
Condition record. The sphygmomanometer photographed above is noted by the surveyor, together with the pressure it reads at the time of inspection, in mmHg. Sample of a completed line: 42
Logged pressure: 180
